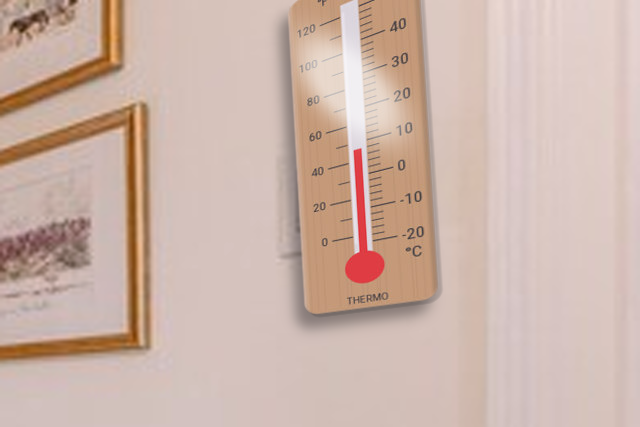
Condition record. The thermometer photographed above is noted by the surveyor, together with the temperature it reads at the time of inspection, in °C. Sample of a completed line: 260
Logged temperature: 8
